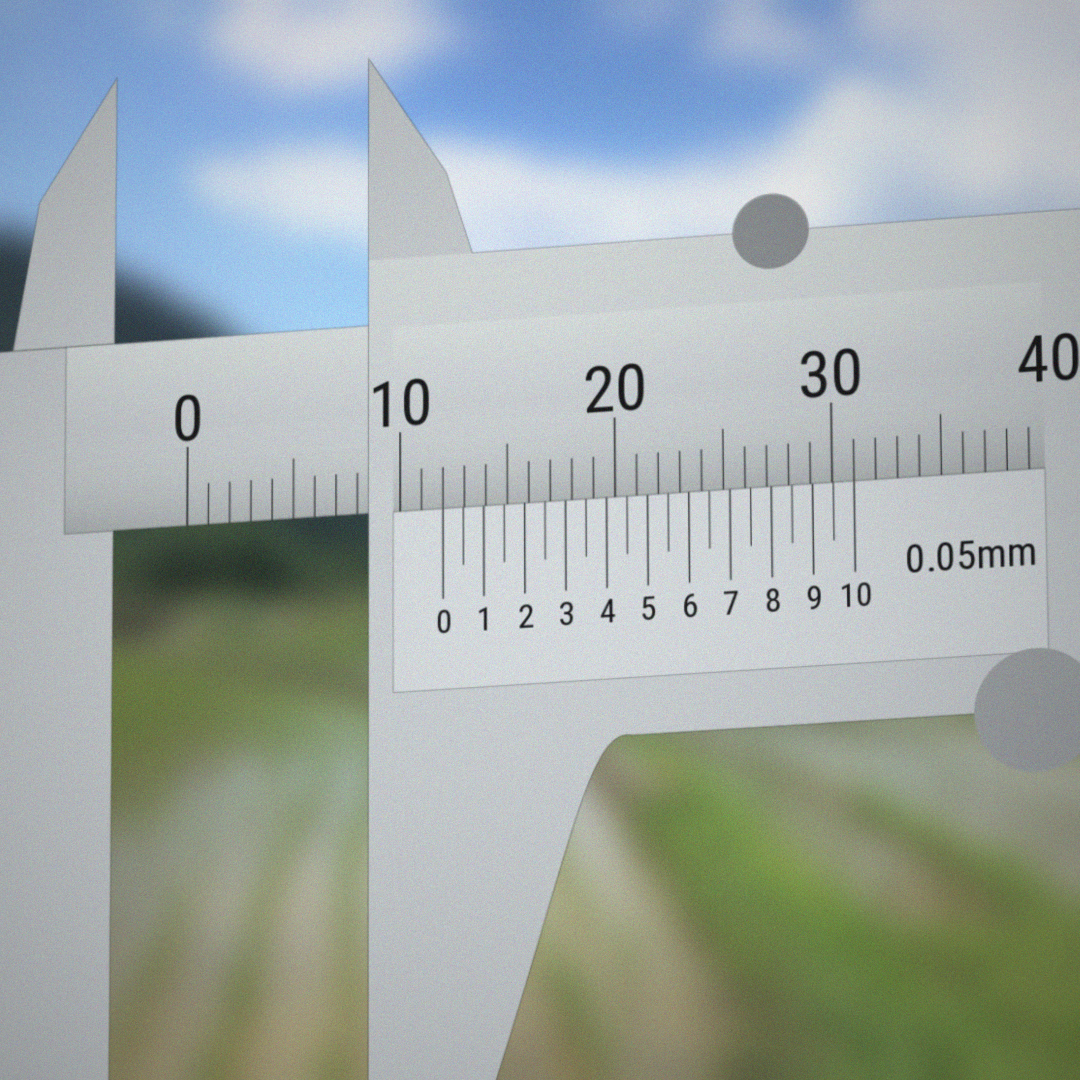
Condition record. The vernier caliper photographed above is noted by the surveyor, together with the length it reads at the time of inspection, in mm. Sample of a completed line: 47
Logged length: 12.0
